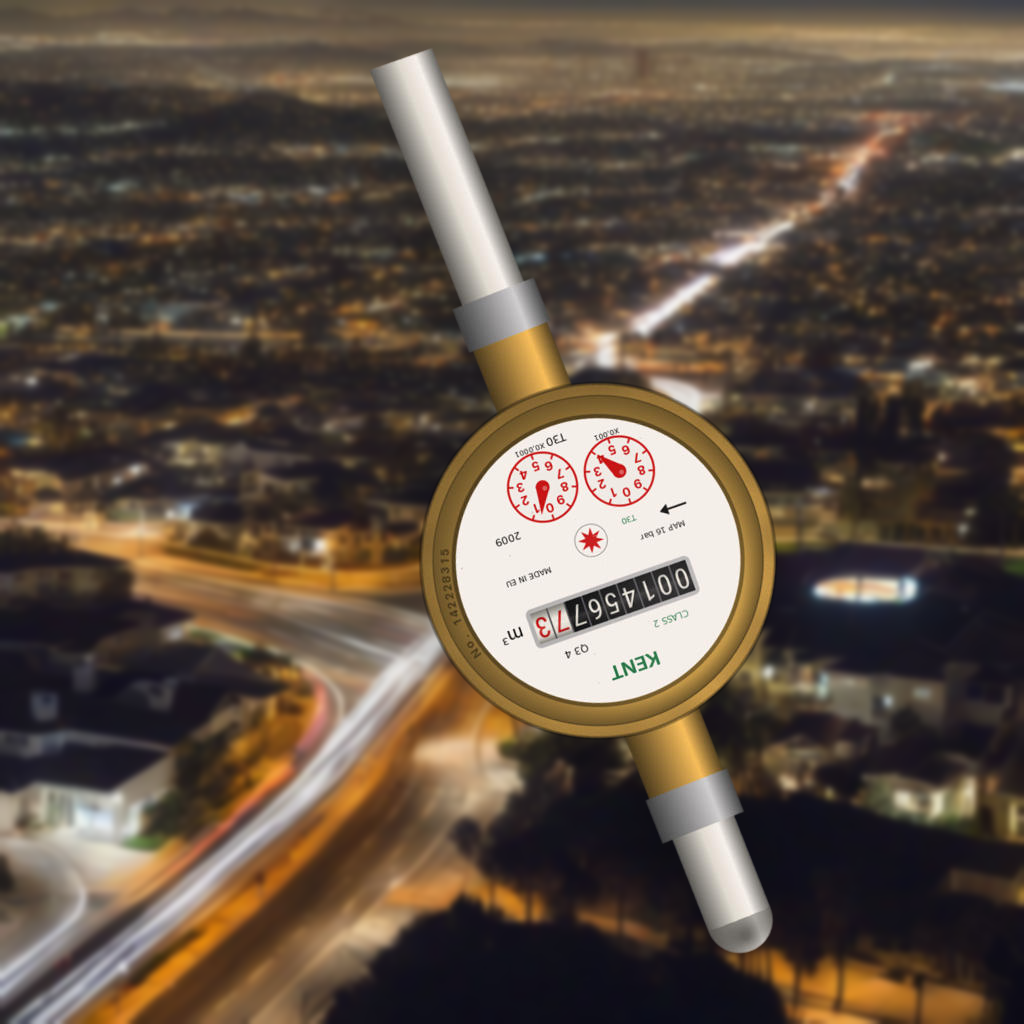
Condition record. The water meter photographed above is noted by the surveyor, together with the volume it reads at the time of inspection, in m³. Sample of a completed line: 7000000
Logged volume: 14567.7340
